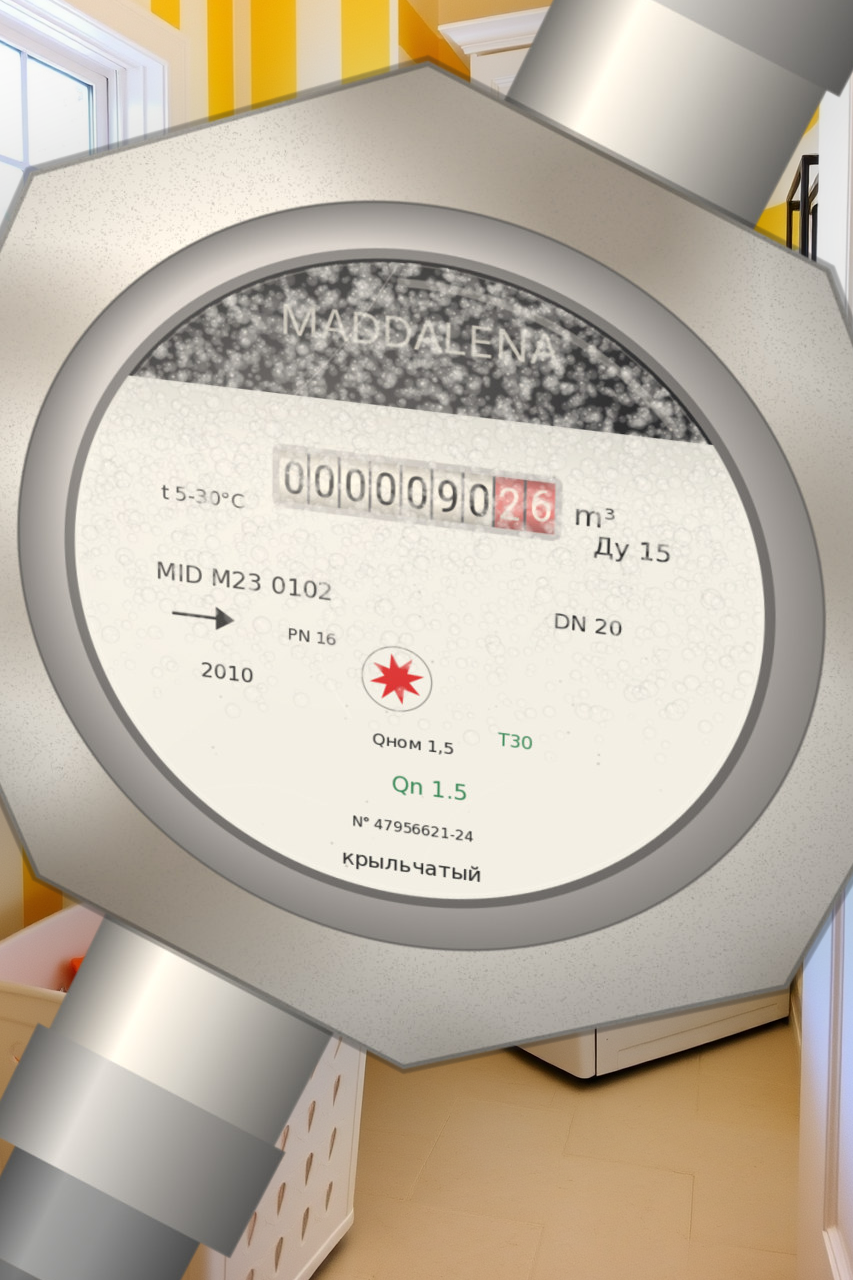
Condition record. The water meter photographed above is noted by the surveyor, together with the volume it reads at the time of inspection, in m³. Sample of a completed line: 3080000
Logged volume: 90.26
